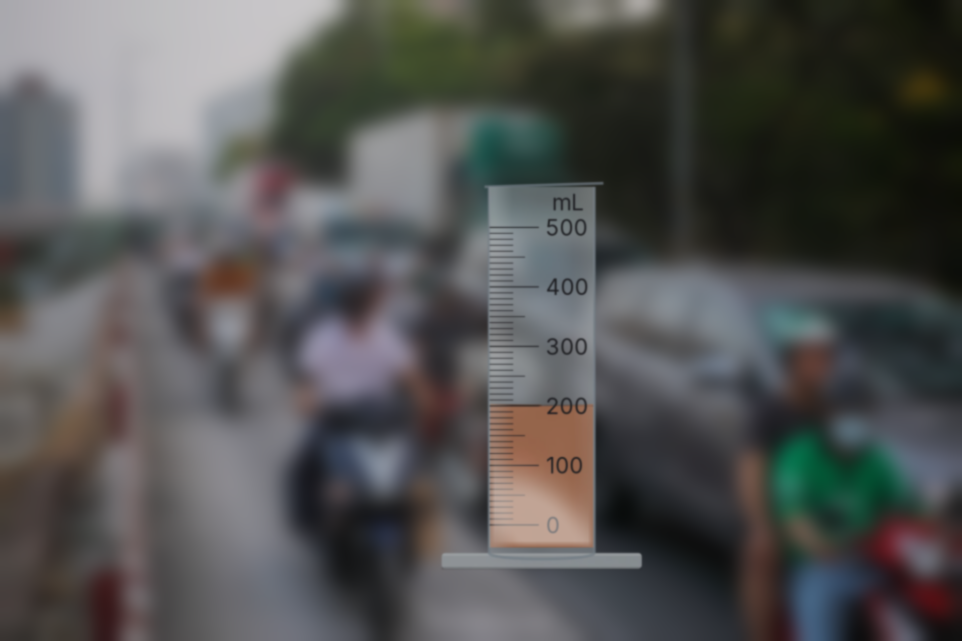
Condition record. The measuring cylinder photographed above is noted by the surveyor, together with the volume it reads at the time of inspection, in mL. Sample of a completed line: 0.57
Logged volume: 200
